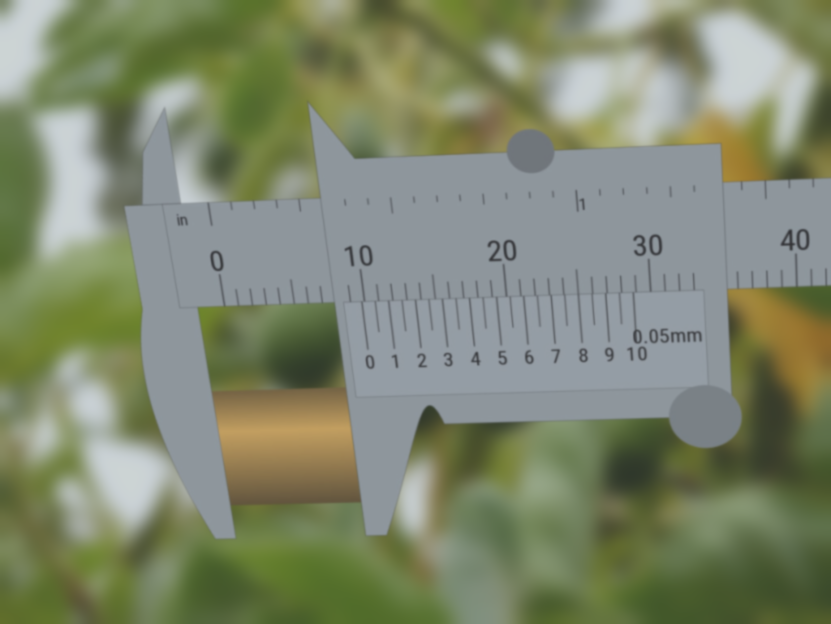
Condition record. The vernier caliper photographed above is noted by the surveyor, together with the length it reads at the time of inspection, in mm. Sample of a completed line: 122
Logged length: 9.8
